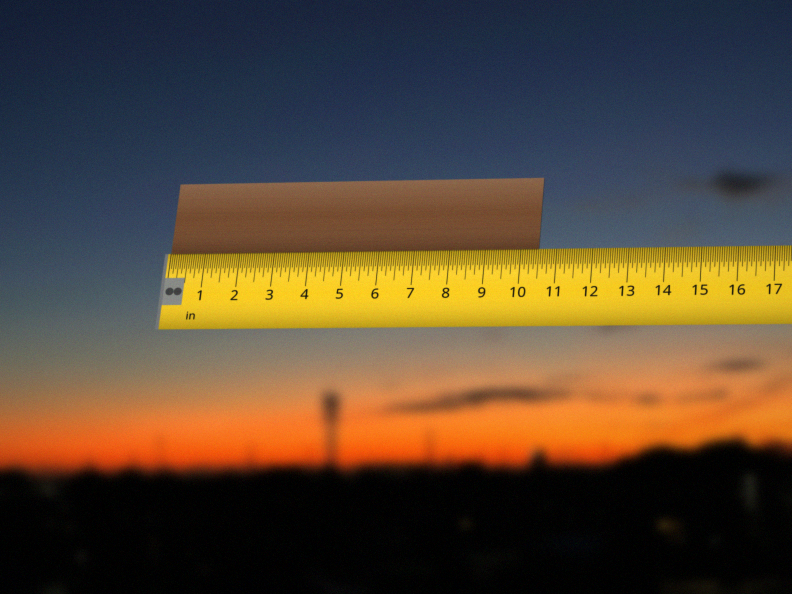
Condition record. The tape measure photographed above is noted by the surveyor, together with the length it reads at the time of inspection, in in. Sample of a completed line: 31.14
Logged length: 10.5
